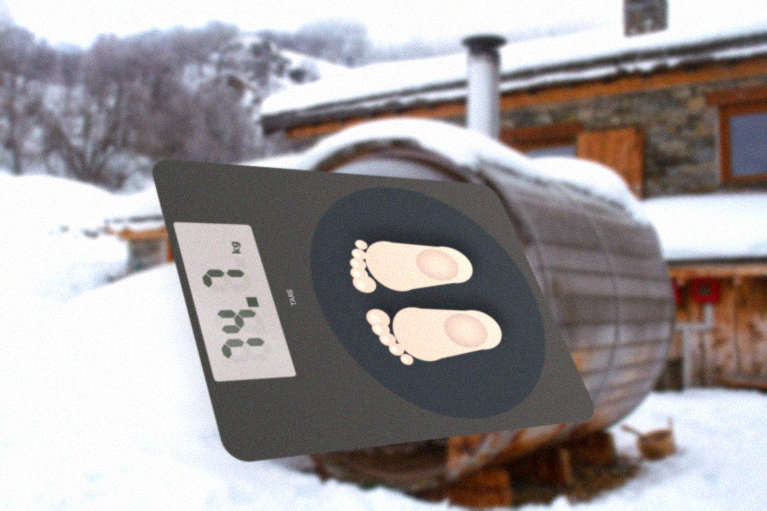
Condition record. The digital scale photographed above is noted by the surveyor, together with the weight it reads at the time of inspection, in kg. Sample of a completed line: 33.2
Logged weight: 74.7
